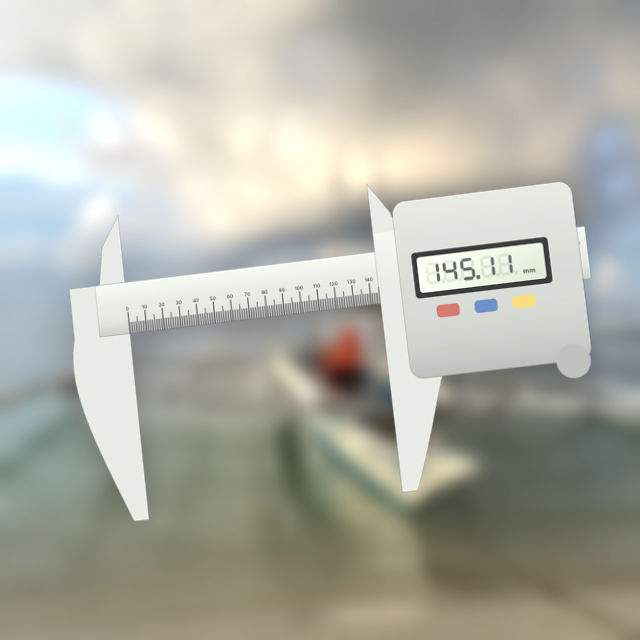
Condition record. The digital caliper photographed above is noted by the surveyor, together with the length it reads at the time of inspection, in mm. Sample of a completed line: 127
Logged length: 145.11
